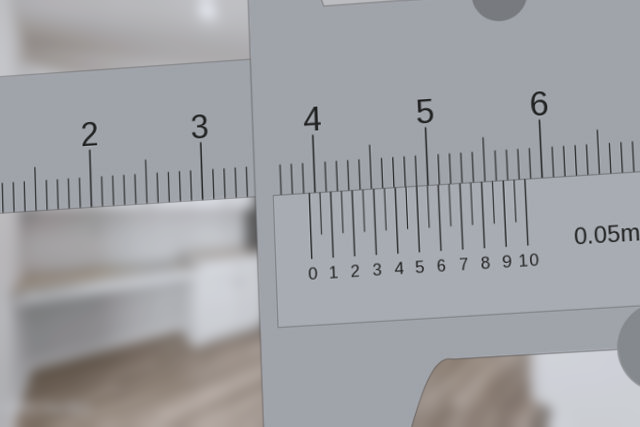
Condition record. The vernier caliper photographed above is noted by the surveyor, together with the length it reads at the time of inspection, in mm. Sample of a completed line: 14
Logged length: 39.5
